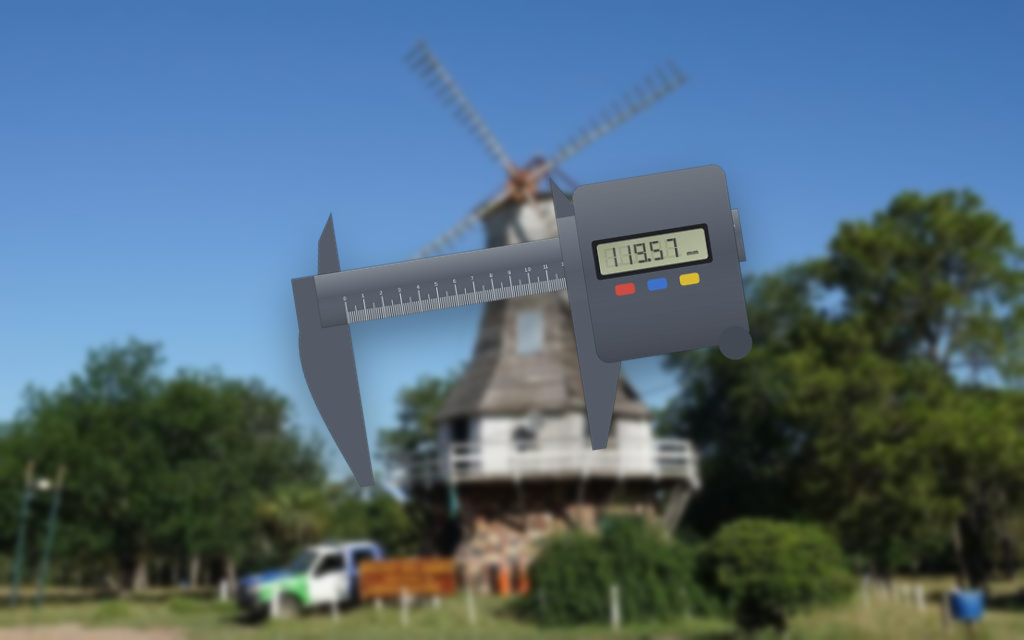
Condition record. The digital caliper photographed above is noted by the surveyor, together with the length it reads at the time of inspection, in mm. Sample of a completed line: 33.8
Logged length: 119.57
